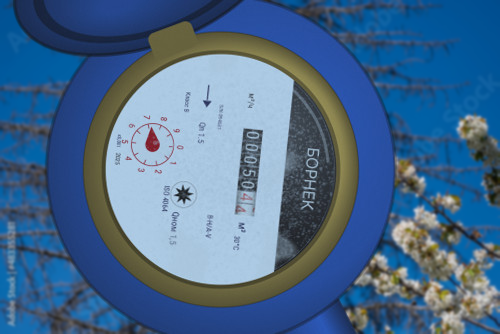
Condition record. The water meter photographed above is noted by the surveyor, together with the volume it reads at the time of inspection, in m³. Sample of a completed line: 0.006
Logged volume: 50.437
